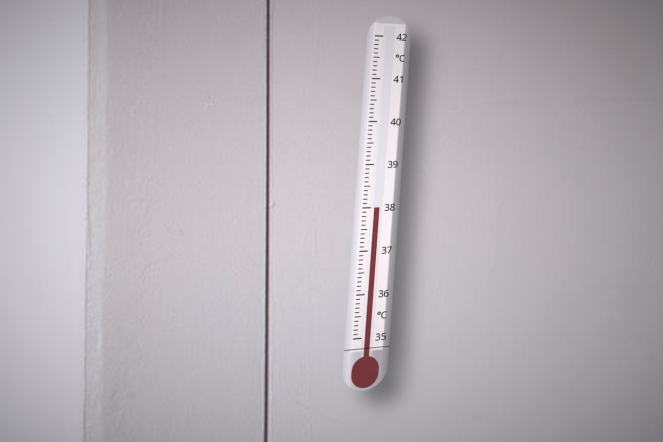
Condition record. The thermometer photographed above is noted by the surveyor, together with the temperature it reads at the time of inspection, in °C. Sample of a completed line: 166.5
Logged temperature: 38
